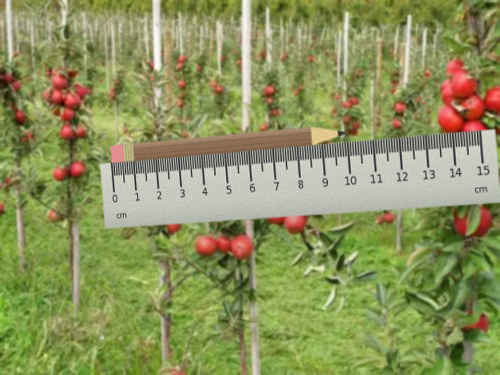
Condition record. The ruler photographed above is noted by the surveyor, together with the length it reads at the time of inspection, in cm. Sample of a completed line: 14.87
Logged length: 10
